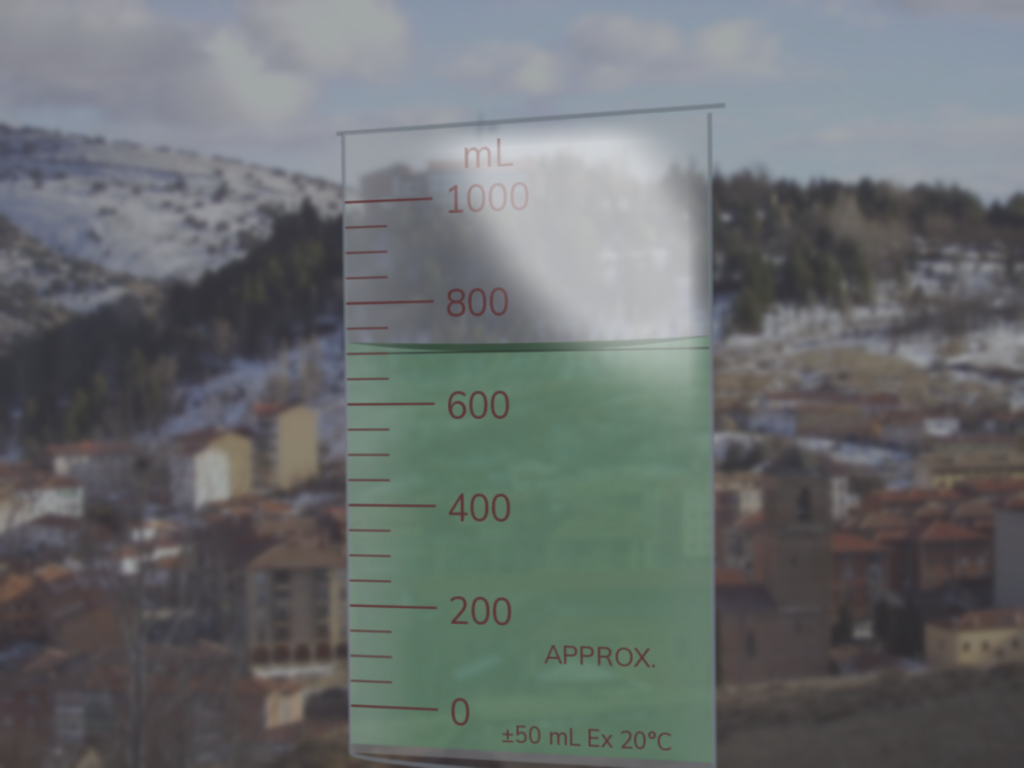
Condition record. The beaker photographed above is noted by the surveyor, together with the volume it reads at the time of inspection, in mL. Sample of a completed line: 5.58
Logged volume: 700
